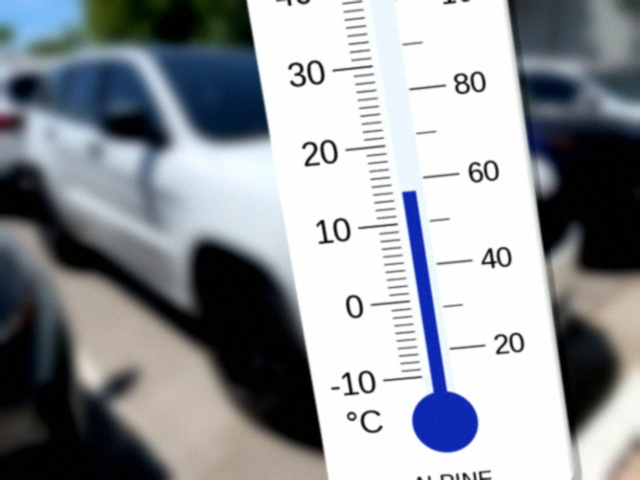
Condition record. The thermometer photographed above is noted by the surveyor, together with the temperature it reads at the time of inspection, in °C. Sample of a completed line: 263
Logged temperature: 14
